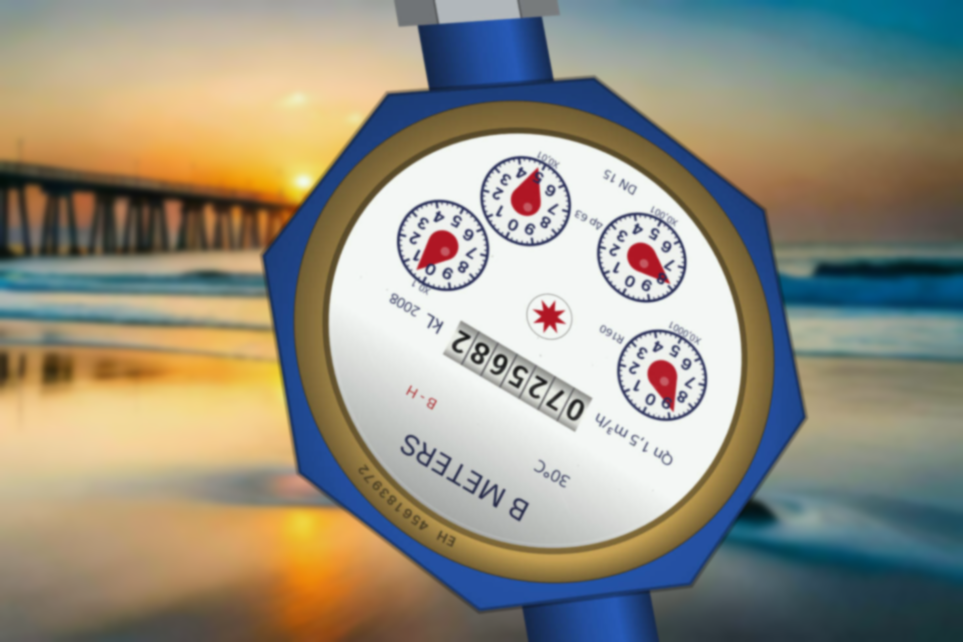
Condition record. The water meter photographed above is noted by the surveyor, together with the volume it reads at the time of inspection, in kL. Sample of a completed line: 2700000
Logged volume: 725682.0478
